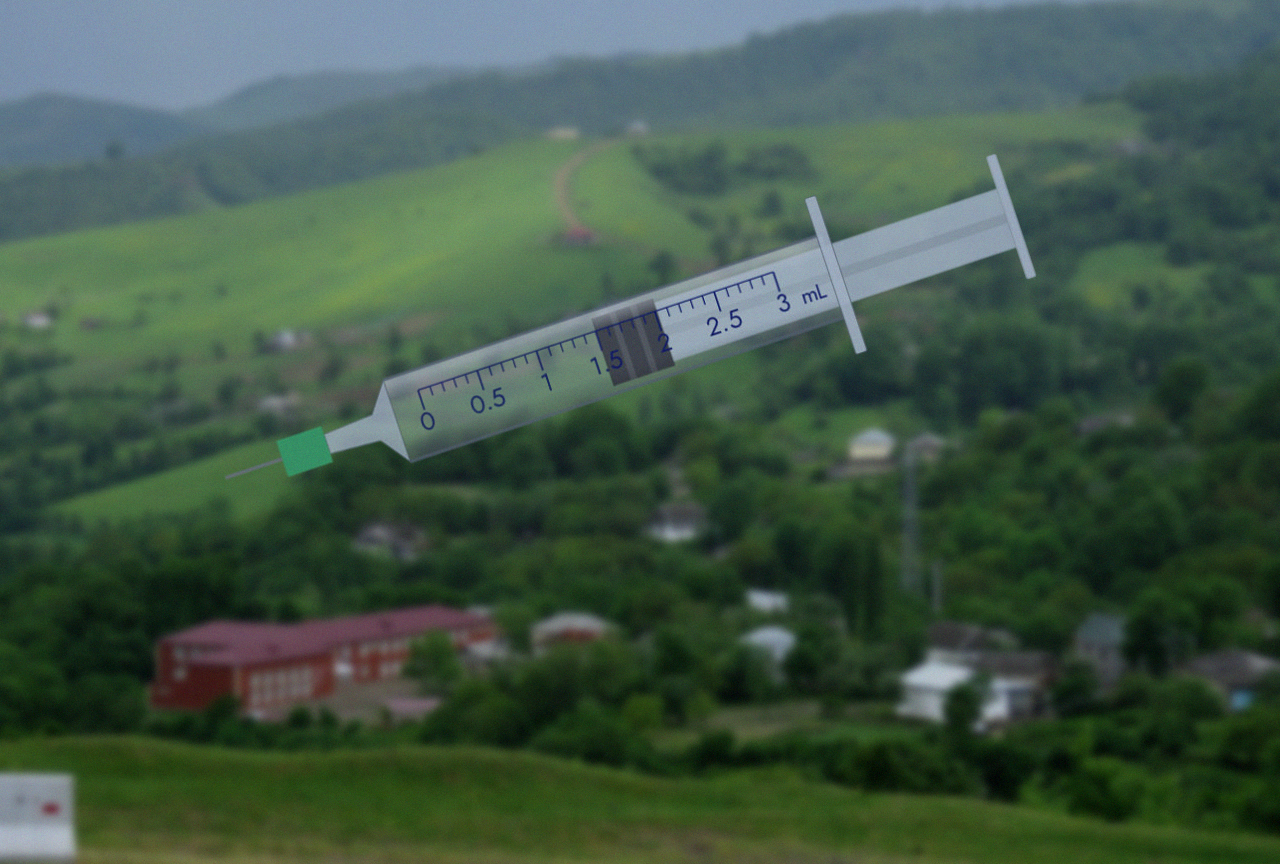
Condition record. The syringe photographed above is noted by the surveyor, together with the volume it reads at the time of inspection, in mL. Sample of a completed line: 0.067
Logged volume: 1.5
